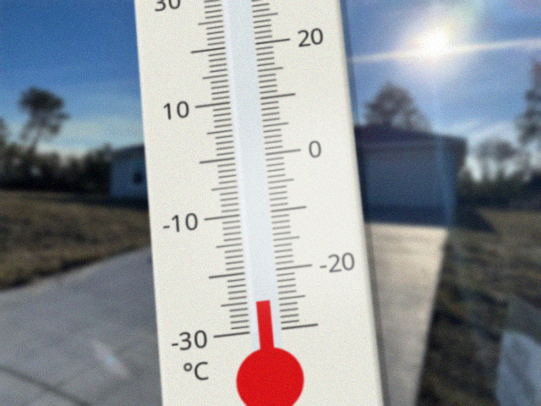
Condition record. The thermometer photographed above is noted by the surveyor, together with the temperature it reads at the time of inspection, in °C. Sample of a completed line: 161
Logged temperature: -25
